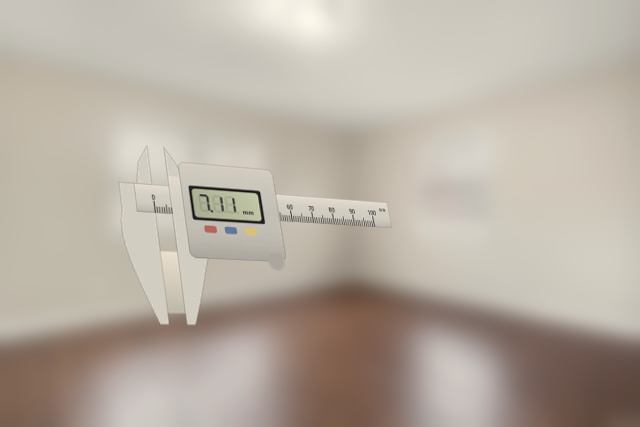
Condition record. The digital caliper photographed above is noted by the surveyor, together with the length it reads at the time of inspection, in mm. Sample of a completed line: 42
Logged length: 7.11
